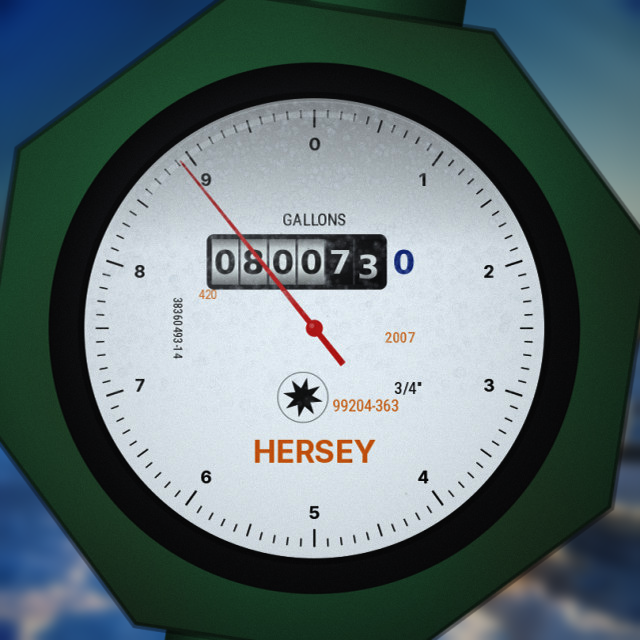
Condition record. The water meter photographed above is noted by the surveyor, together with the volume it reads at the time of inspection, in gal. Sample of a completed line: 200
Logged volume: 800728.9
